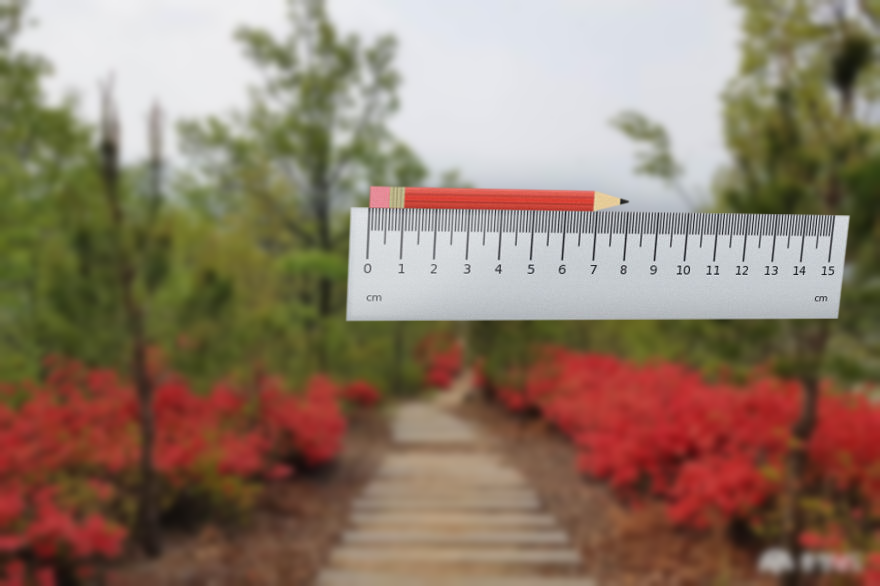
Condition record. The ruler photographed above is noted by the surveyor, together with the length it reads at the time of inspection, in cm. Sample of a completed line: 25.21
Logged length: 8
